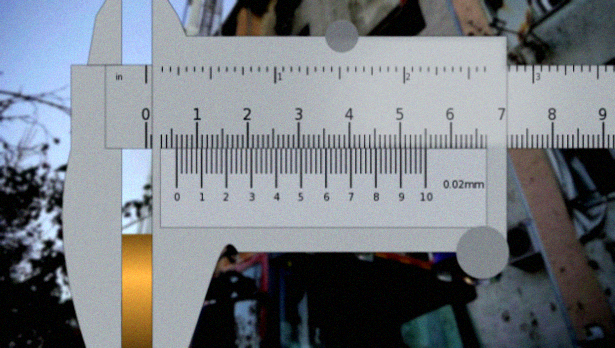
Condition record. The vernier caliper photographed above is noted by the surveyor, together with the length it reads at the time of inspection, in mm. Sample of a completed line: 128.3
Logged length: 6.0
